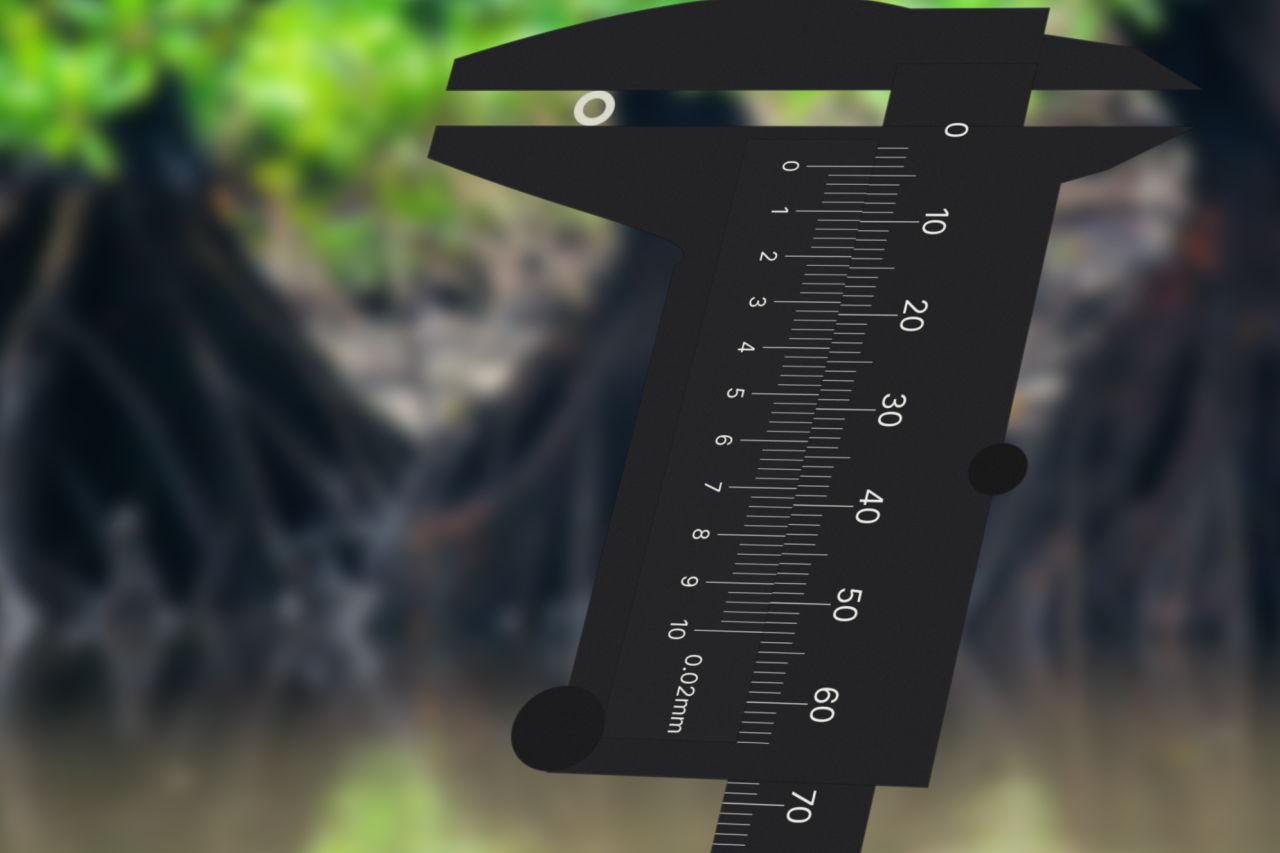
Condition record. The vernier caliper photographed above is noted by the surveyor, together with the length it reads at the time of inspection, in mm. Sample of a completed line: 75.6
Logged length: 4.0
